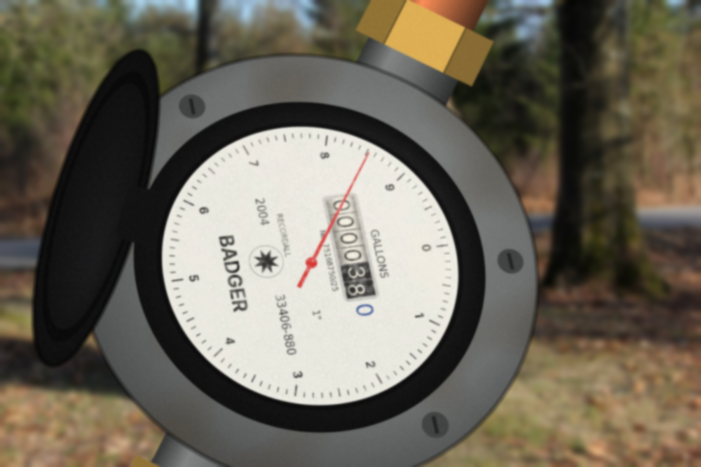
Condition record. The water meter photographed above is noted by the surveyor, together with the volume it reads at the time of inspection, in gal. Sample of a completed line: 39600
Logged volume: 378.5
